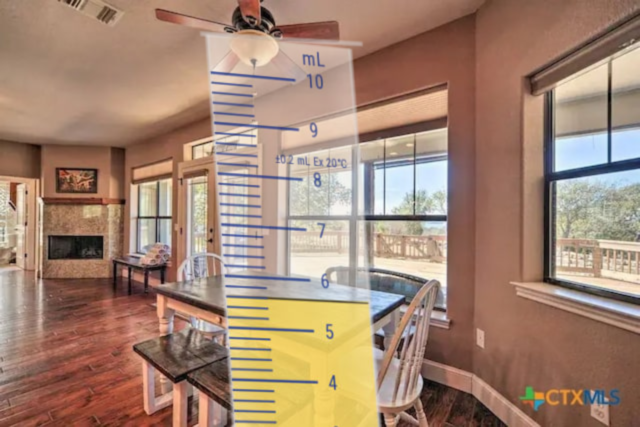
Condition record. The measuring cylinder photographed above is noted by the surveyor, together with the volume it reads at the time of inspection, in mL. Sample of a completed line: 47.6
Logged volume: 5.6
